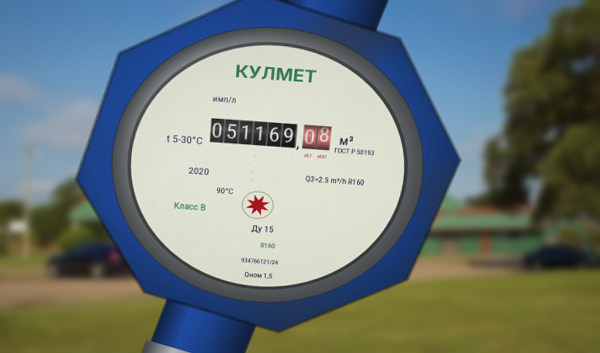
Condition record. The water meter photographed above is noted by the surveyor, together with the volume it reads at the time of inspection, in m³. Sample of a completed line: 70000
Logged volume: 51169.08
